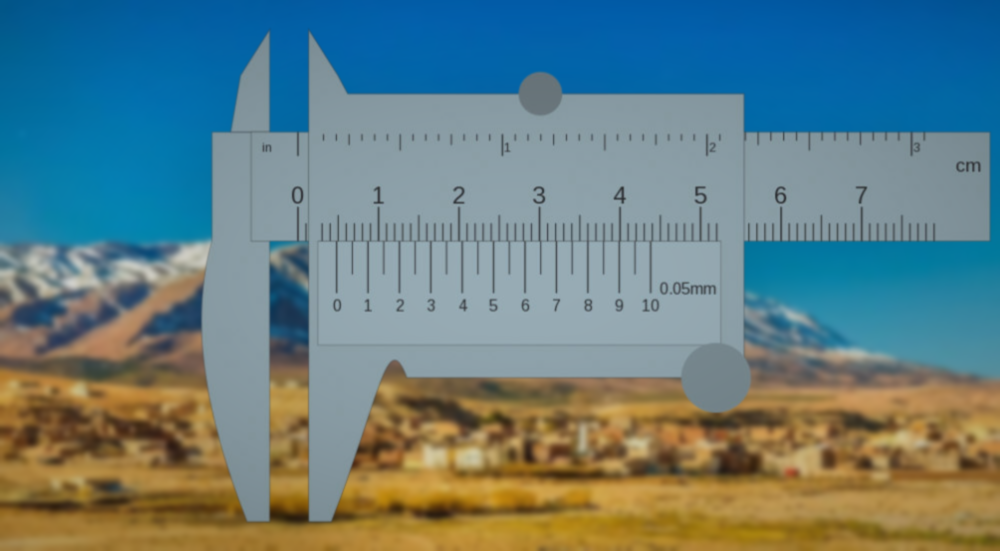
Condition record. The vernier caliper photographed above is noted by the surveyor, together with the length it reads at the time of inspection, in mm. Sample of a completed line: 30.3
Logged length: 4.8
